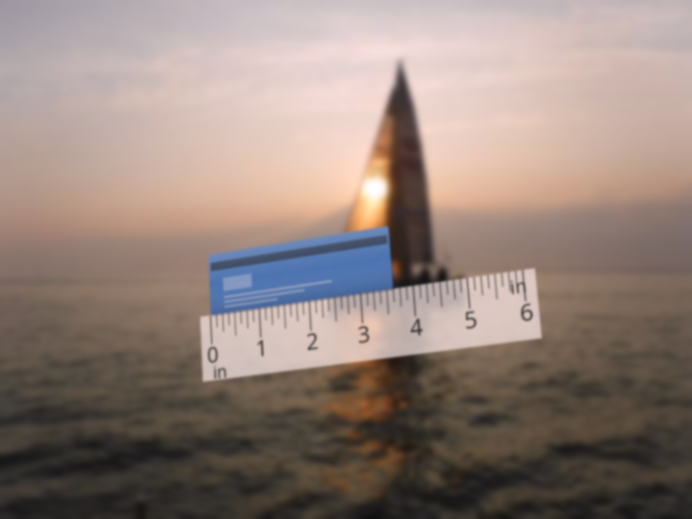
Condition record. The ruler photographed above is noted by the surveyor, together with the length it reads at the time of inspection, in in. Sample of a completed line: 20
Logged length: 3.625
